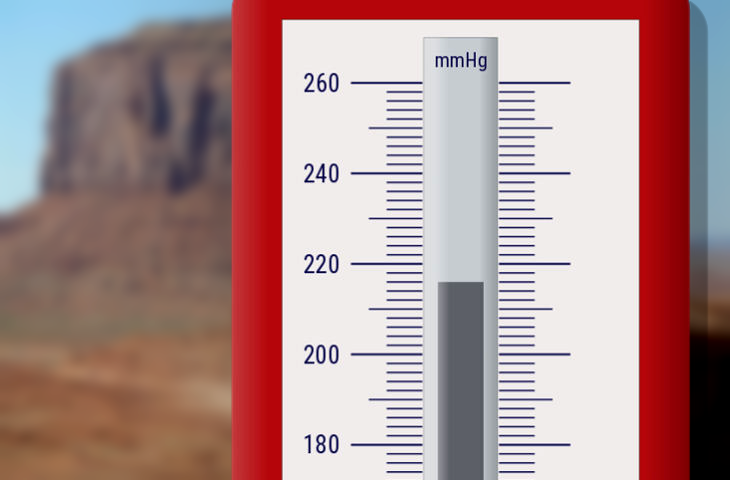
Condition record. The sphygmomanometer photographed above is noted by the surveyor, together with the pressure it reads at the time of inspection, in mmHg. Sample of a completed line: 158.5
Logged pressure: 216
